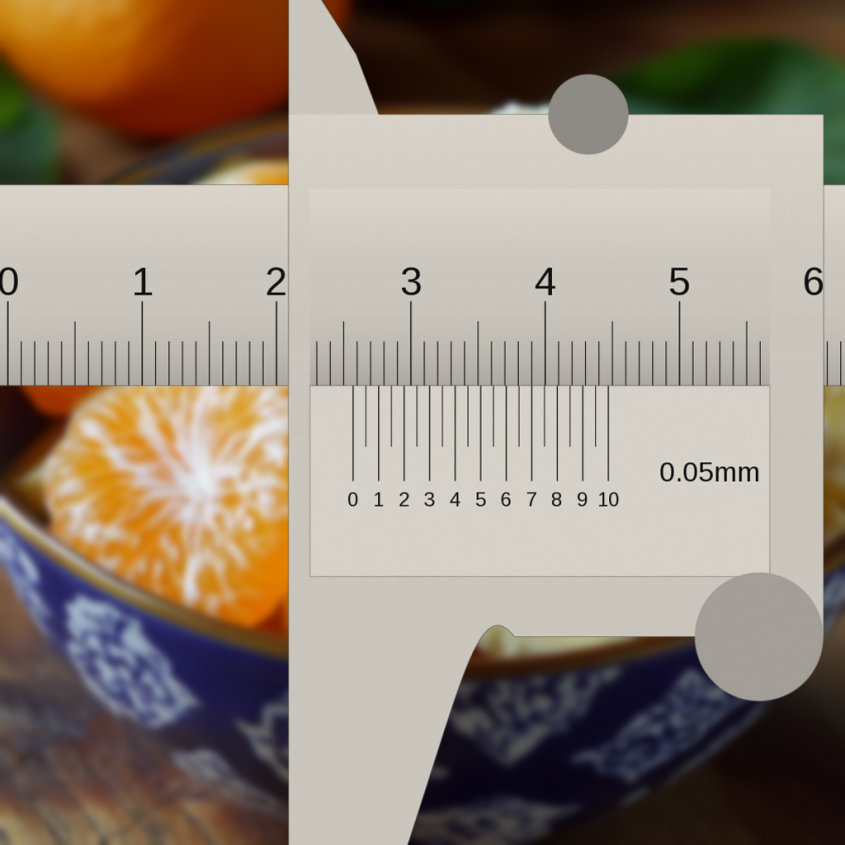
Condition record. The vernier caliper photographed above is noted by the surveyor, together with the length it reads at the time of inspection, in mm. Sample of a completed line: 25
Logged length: 25.7
